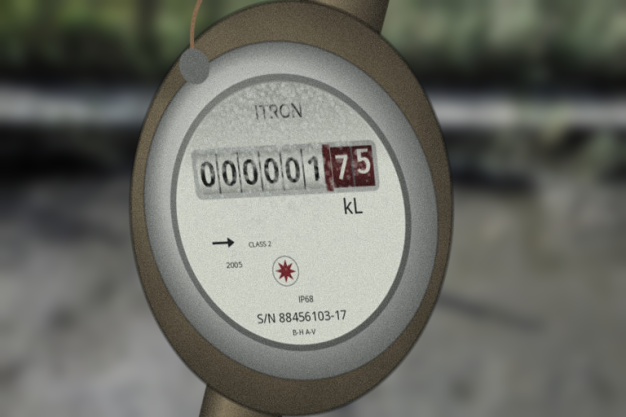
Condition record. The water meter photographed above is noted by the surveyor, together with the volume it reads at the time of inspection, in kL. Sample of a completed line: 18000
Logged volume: 1.75
